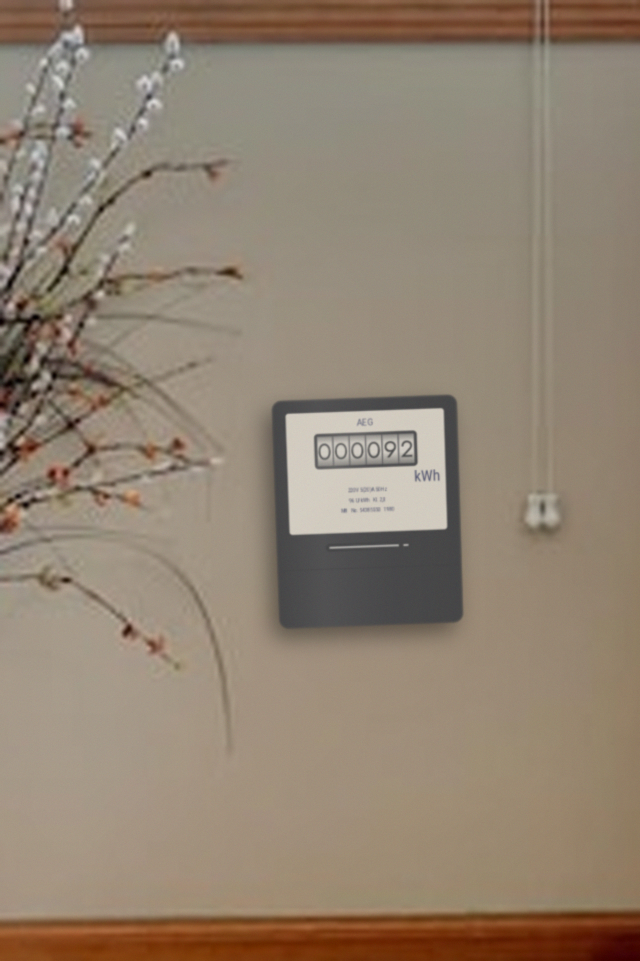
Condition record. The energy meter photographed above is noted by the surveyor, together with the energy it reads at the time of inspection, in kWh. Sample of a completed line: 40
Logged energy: 92
